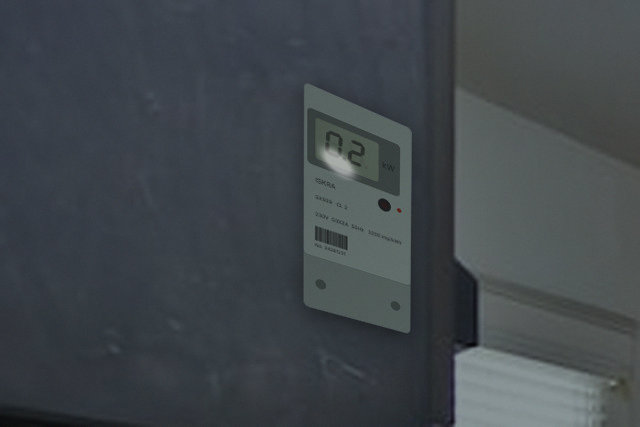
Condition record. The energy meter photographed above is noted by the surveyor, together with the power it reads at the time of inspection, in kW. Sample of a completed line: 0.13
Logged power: 0.2
